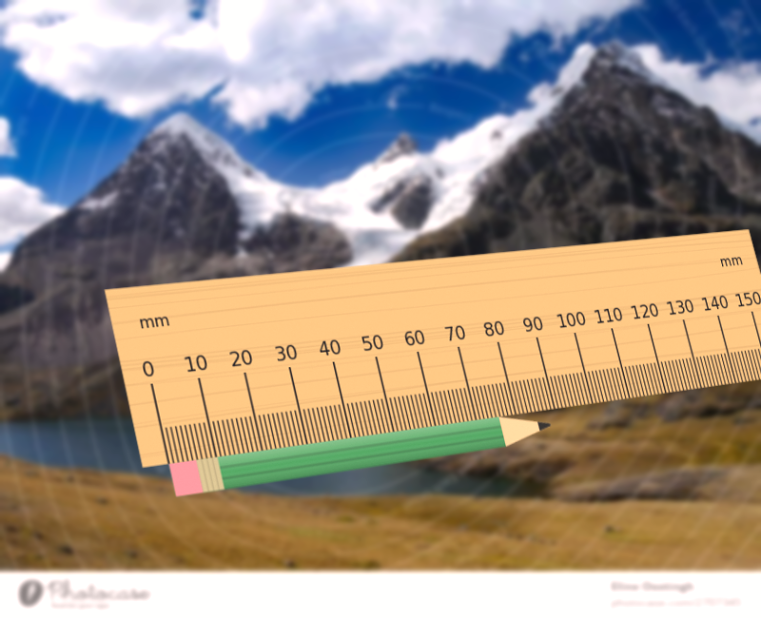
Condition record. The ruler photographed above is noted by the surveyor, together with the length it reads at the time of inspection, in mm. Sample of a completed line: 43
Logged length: 88
